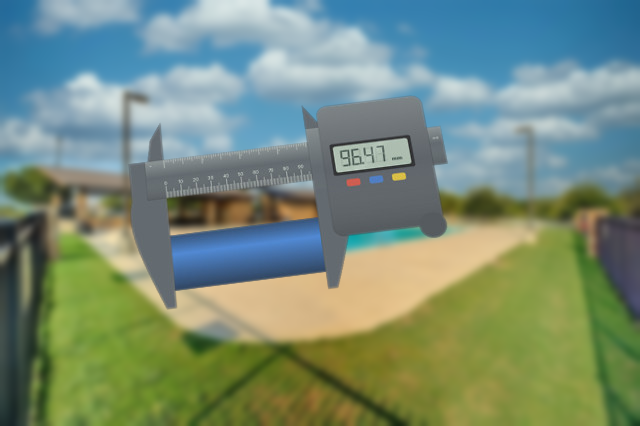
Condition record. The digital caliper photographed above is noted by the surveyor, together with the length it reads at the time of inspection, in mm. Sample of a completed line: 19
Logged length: 96.47
